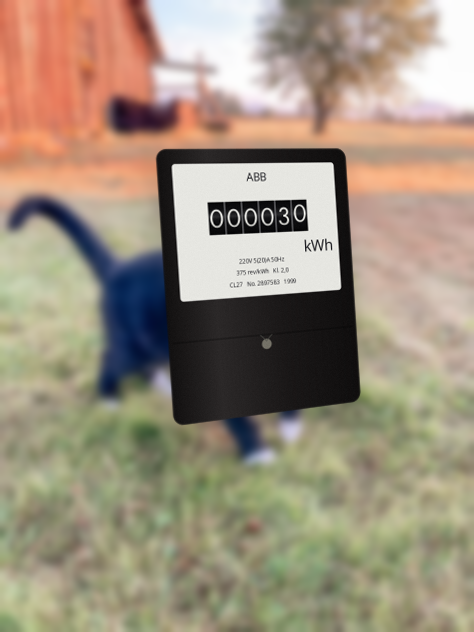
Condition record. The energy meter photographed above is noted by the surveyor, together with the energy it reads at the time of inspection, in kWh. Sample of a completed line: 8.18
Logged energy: 30
